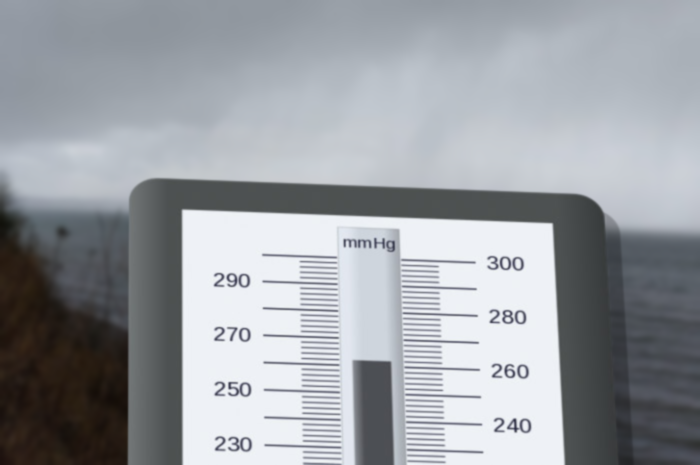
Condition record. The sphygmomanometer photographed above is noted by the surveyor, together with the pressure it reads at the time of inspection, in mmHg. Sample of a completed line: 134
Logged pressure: 262
